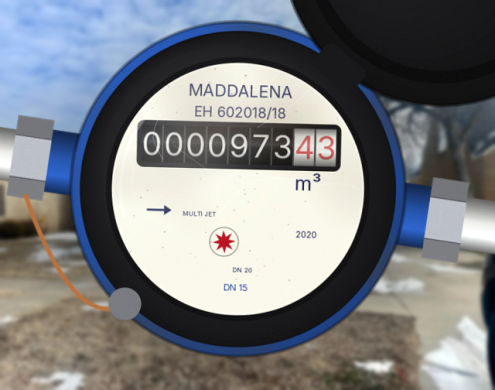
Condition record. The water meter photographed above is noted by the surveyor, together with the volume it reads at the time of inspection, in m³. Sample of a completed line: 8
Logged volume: 973.43
